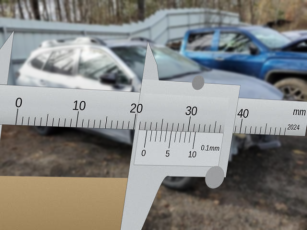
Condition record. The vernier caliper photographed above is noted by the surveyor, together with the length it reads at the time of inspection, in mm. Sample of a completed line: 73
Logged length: 22.4
